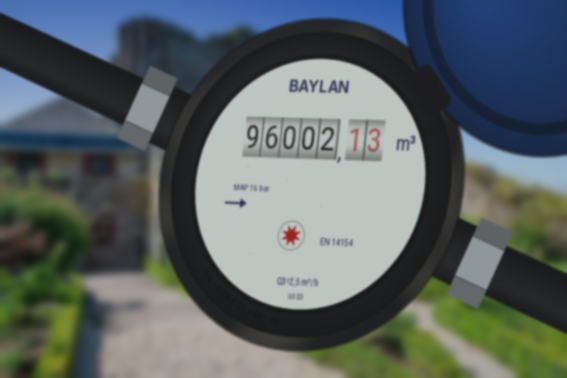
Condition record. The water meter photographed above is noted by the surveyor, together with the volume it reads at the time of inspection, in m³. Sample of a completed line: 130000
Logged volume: 96002.13
